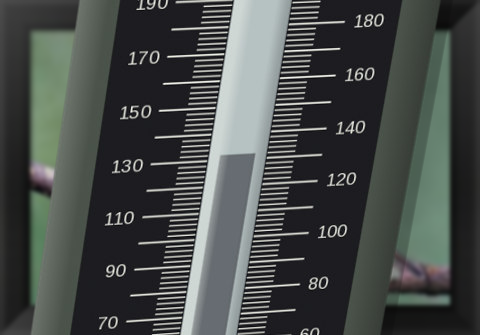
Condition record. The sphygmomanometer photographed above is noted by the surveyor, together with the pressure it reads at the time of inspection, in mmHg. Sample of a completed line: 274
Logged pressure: 132
